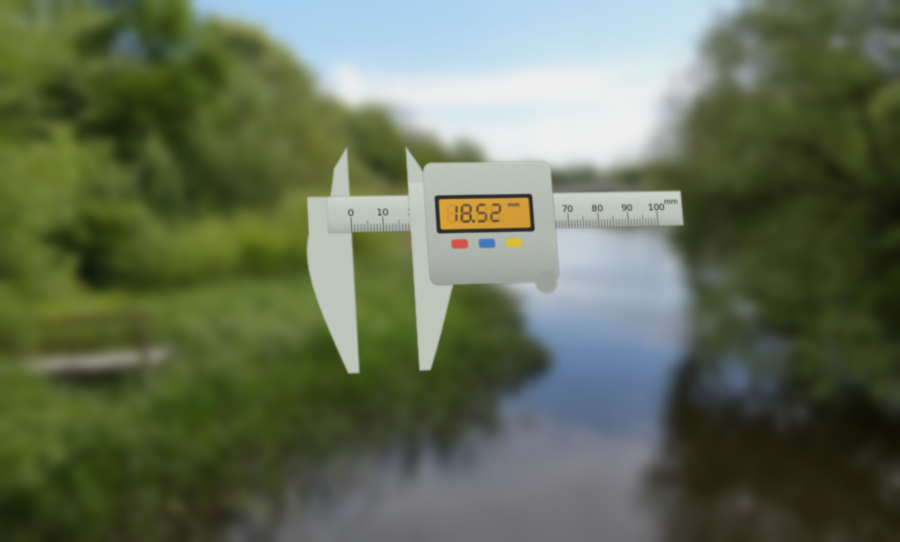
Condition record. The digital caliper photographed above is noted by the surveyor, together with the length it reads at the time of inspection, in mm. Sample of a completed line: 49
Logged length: 18.52
